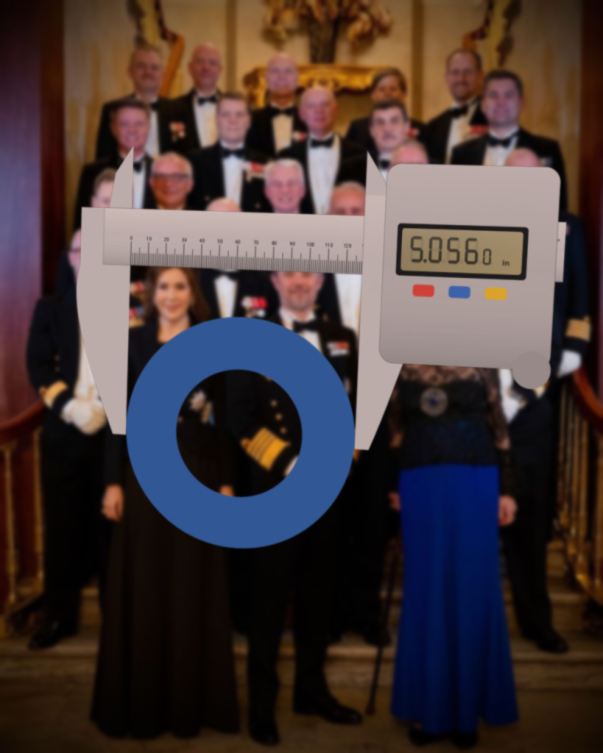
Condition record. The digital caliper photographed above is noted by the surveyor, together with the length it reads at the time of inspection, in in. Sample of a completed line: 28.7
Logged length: 5.0560
